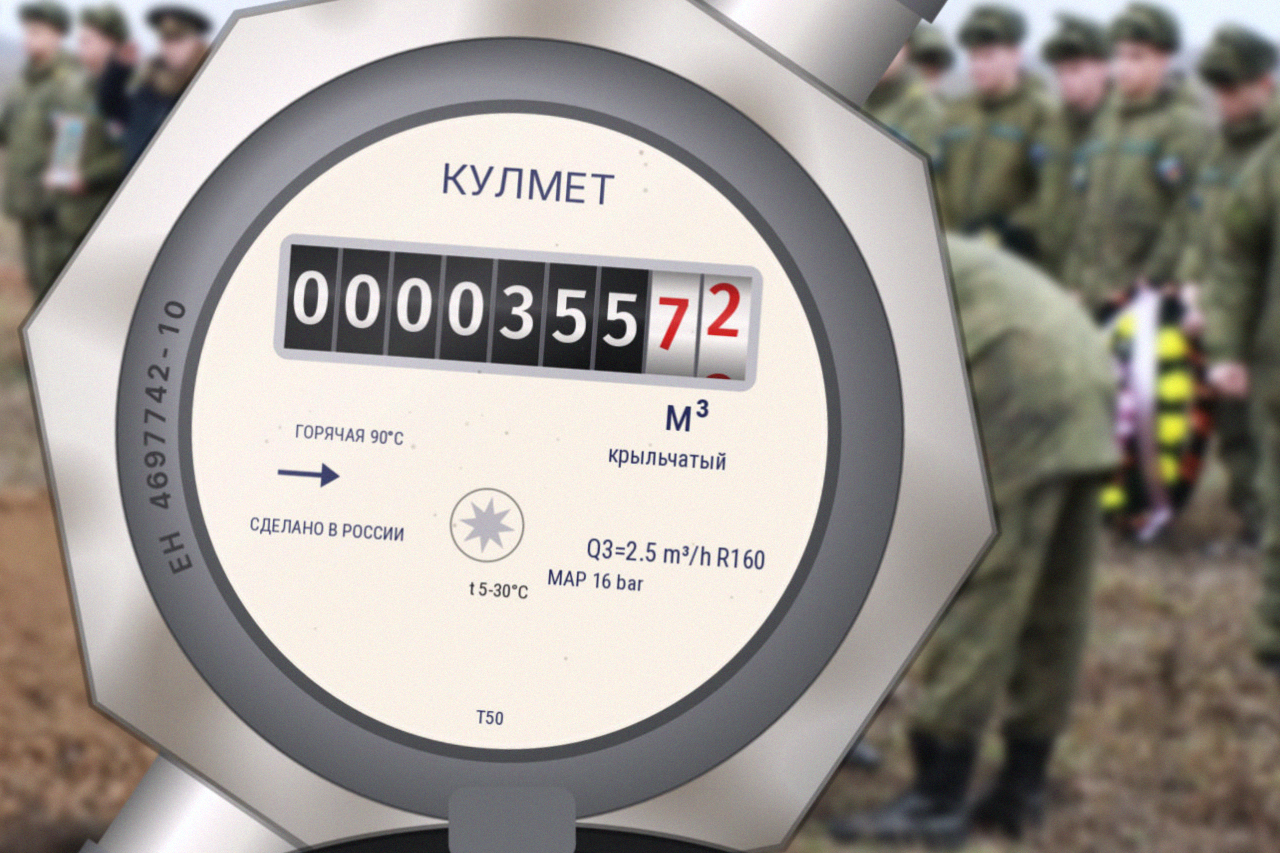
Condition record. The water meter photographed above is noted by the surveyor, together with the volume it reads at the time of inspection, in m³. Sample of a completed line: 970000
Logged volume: 355.72
